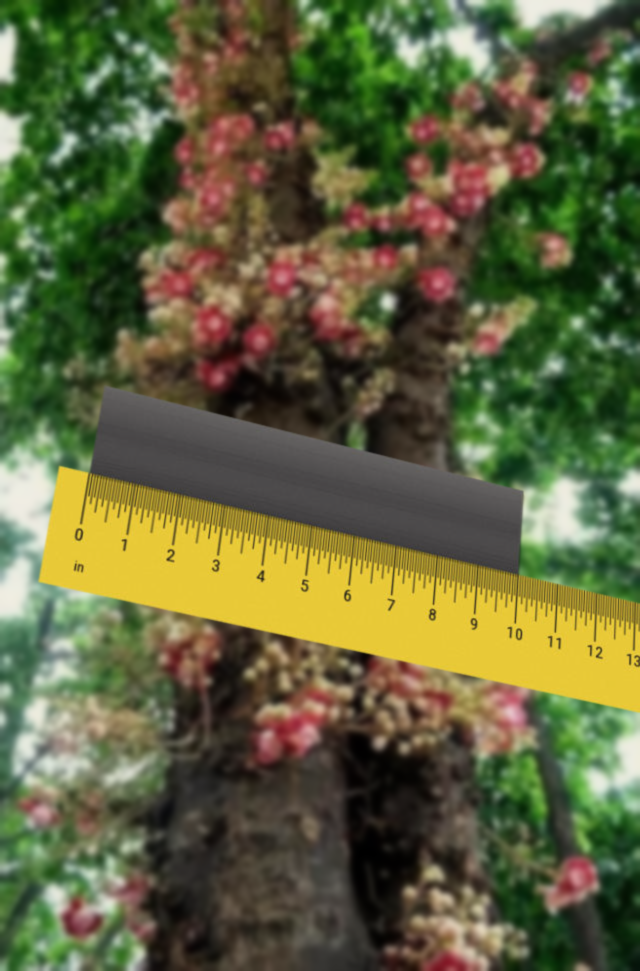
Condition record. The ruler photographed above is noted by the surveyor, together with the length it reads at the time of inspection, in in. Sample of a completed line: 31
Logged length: 10
